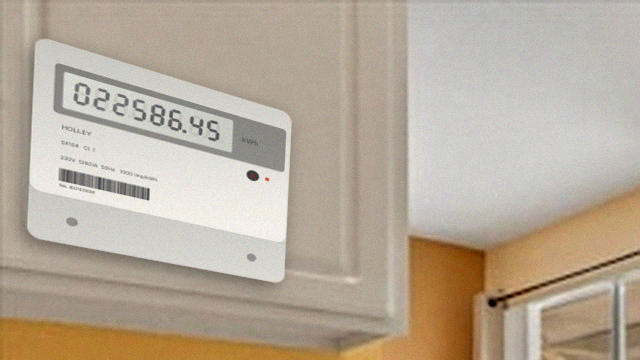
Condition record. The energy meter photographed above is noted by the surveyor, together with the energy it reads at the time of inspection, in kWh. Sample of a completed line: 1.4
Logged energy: 22586.45
